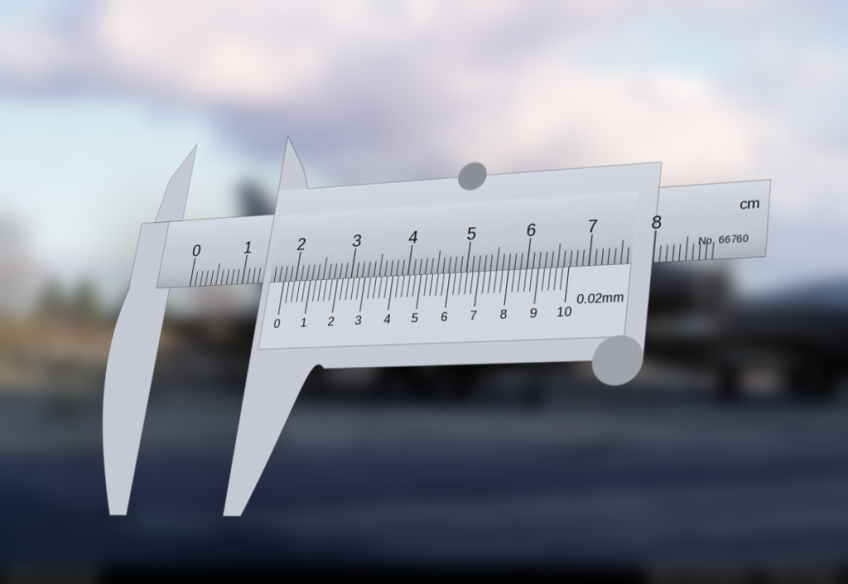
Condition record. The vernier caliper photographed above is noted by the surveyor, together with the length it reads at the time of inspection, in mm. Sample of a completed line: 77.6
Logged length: 17.8
